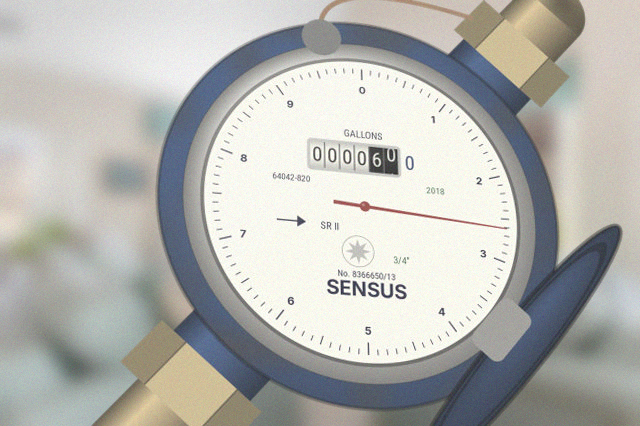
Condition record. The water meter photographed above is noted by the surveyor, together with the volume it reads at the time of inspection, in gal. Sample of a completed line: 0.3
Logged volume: 602.6
